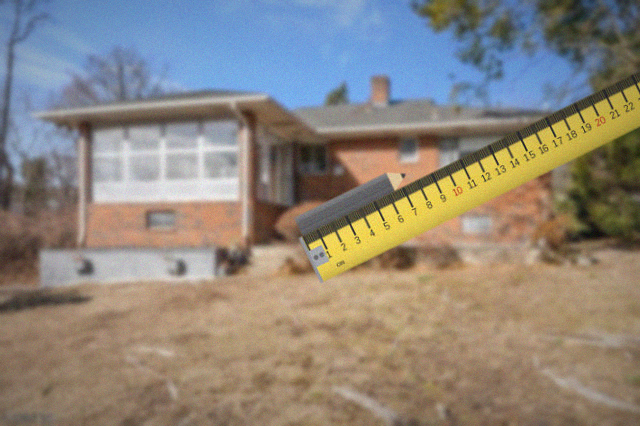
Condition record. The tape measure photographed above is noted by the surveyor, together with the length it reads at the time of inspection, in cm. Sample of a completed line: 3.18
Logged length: 7.5
